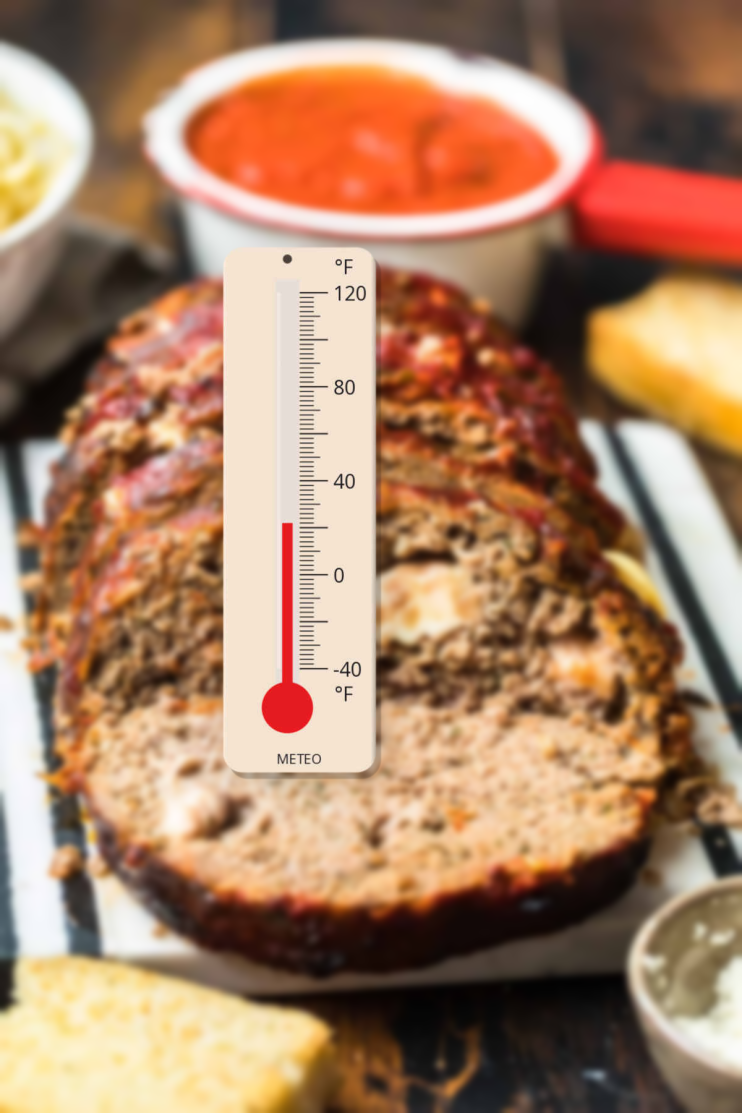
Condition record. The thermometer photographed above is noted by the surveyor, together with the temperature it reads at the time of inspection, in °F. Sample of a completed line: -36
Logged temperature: 22
